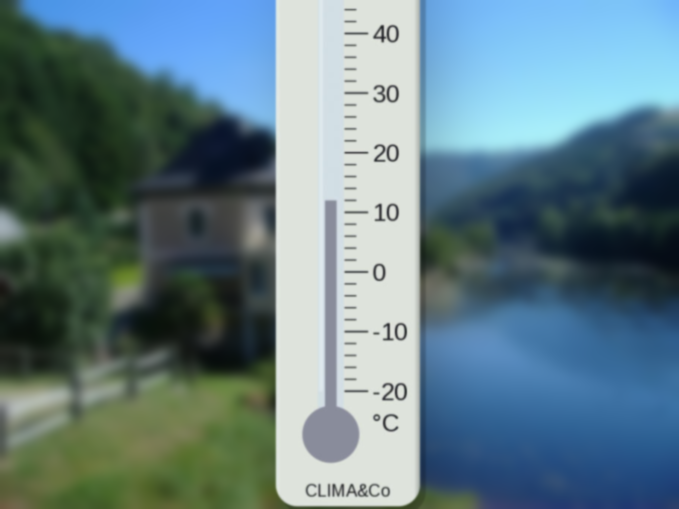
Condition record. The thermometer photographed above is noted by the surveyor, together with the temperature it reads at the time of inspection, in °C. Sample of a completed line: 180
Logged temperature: 12
